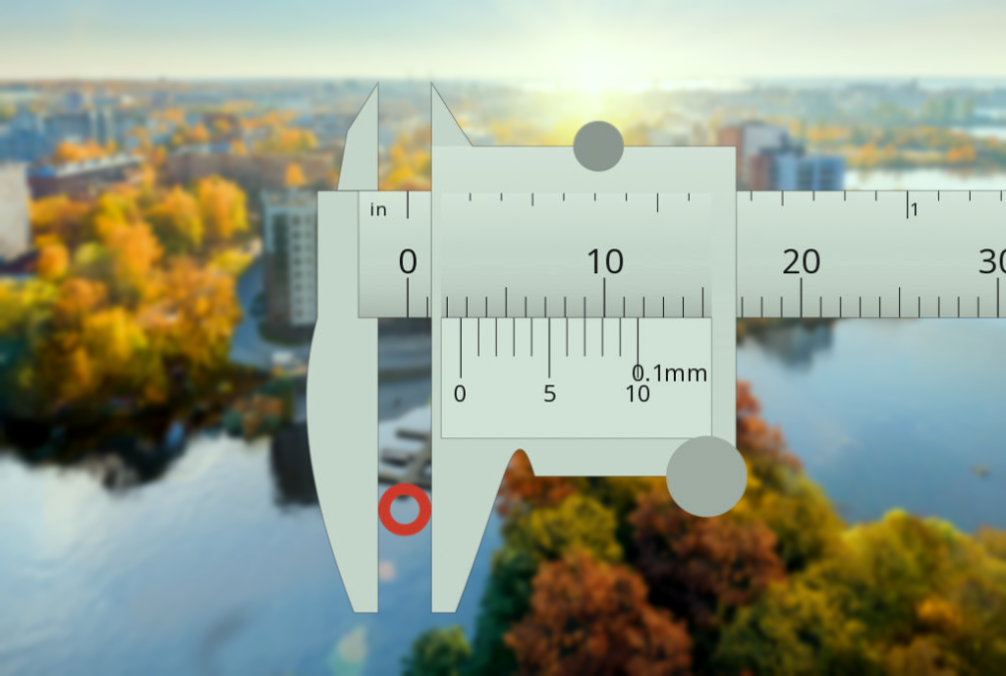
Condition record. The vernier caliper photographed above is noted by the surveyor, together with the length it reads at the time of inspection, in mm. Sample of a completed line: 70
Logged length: 2.7
